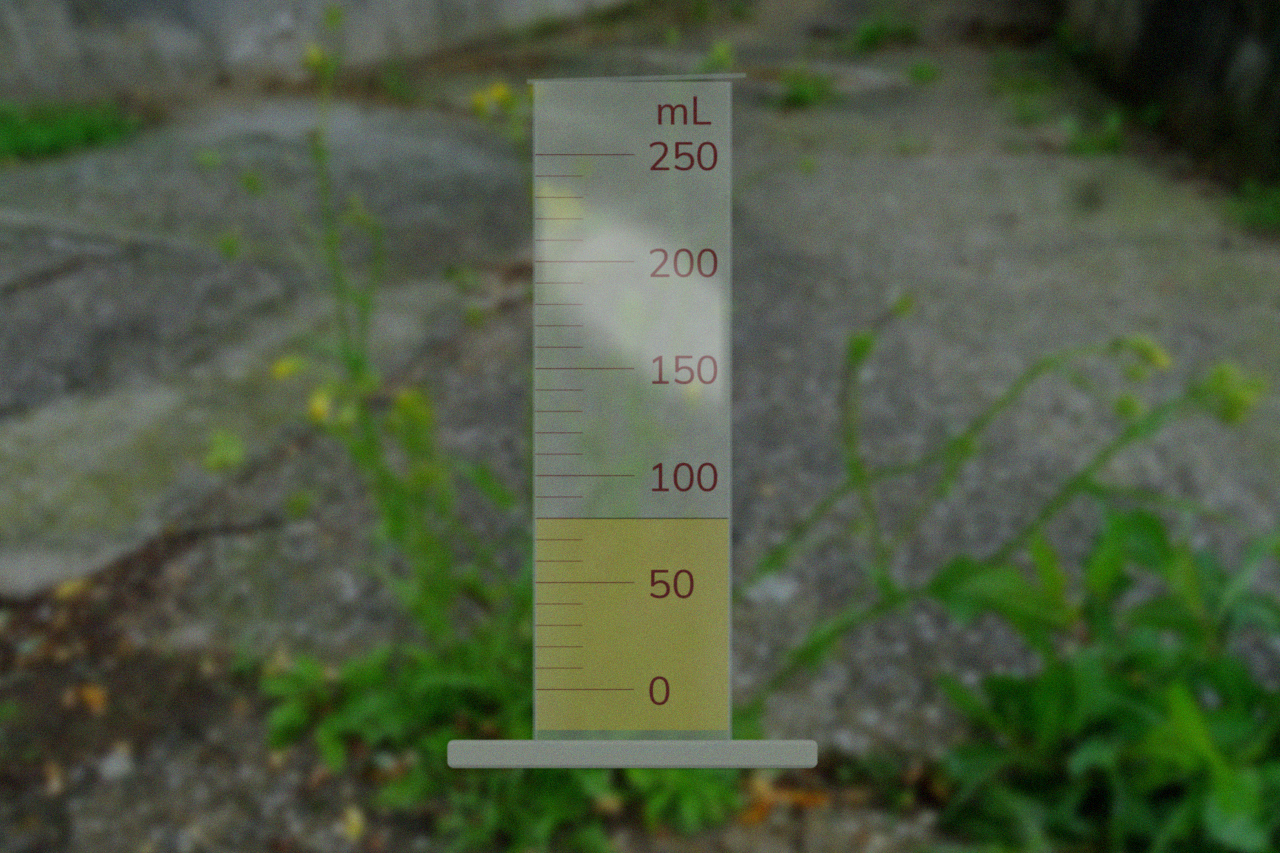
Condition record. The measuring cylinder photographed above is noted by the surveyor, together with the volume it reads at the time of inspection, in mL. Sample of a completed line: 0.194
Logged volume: 80
